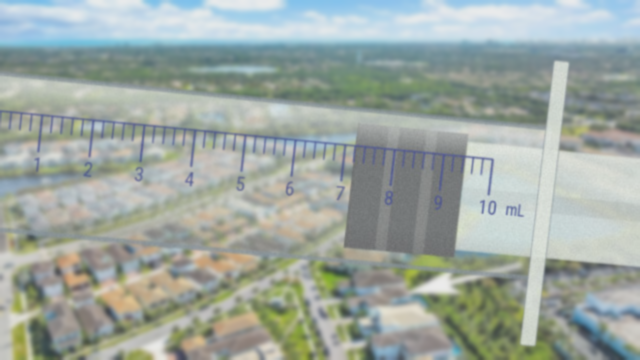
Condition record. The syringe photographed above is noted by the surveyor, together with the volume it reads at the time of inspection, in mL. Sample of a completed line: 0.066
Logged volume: 7.2
